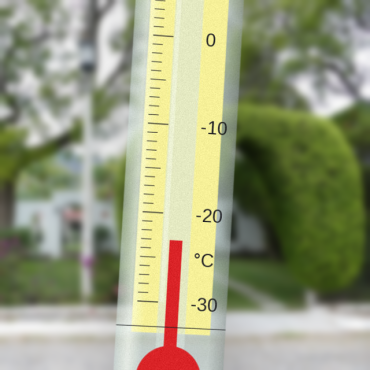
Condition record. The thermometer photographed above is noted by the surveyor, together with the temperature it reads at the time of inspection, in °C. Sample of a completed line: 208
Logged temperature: -23
